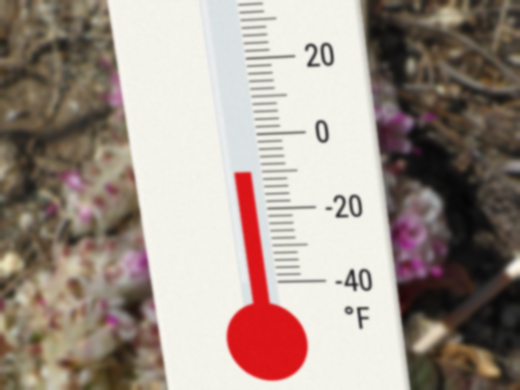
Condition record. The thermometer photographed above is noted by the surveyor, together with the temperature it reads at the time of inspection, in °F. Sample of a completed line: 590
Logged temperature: -10
